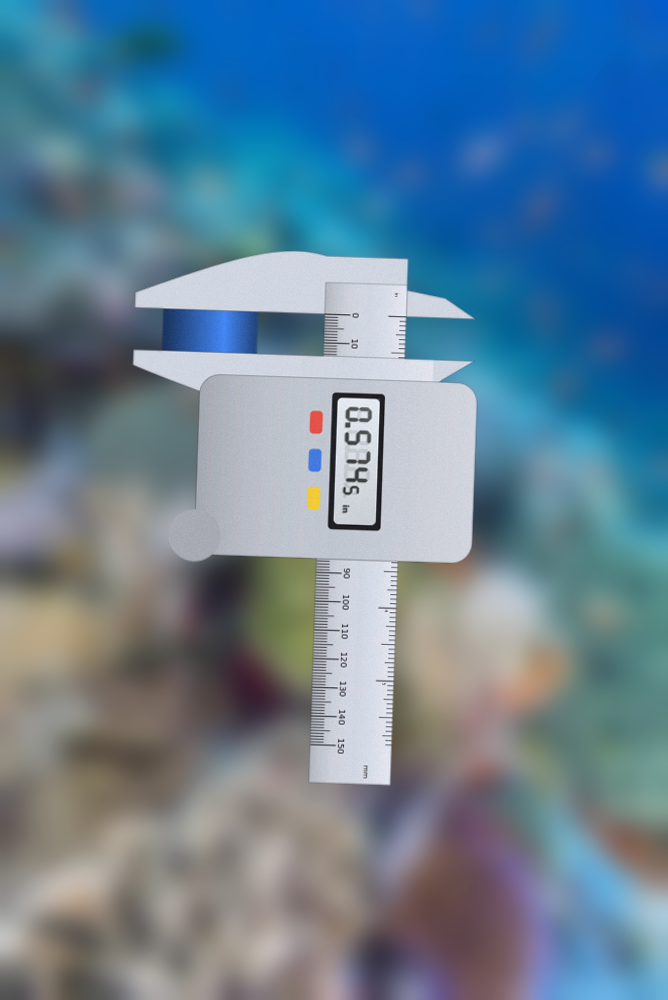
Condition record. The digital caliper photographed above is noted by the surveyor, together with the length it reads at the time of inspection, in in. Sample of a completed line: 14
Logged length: 0.5745
